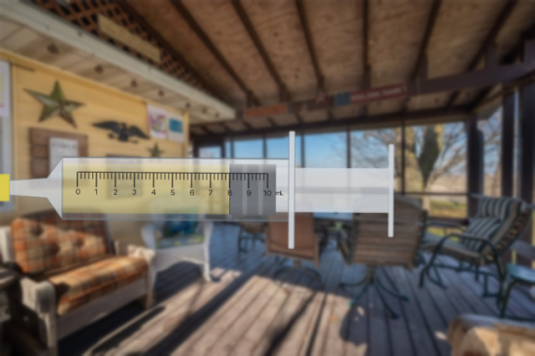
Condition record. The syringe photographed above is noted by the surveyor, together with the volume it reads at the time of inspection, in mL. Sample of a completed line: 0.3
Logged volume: 8
